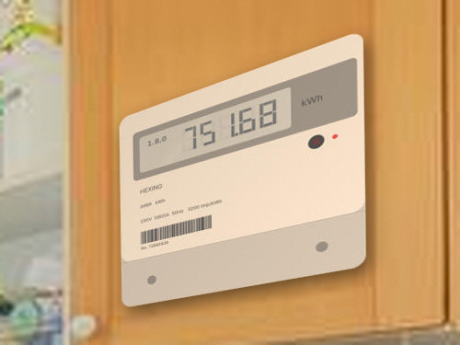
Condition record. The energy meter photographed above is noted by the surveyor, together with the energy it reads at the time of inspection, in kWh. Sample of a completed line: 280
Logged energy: 751.68
